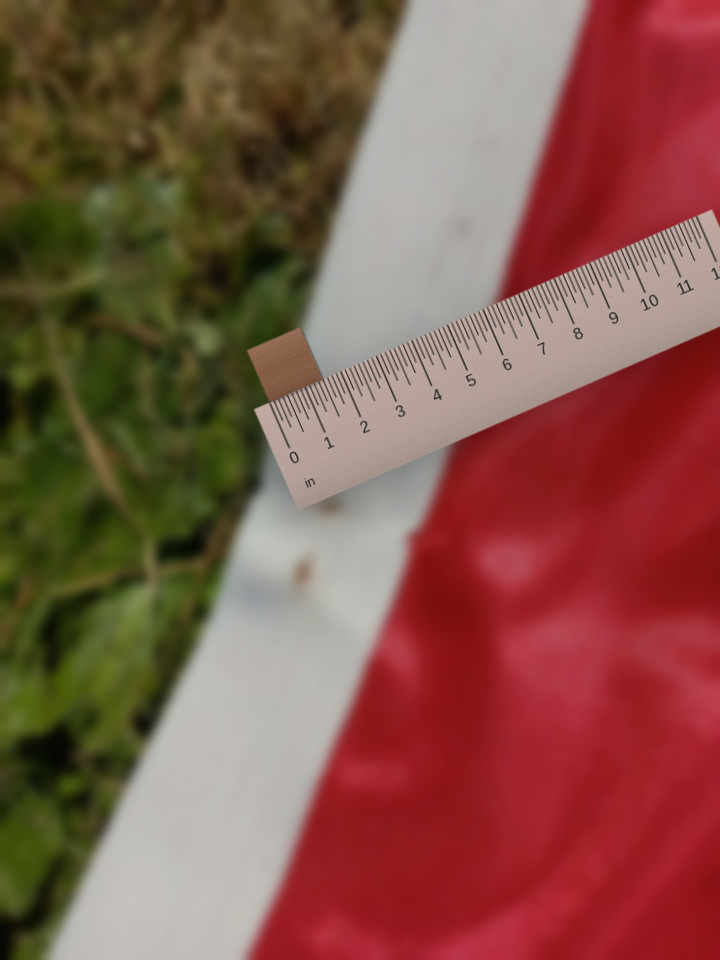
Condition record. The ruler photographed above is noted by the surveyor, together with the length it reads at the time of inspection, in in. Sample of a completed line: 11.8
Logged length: 1.5
